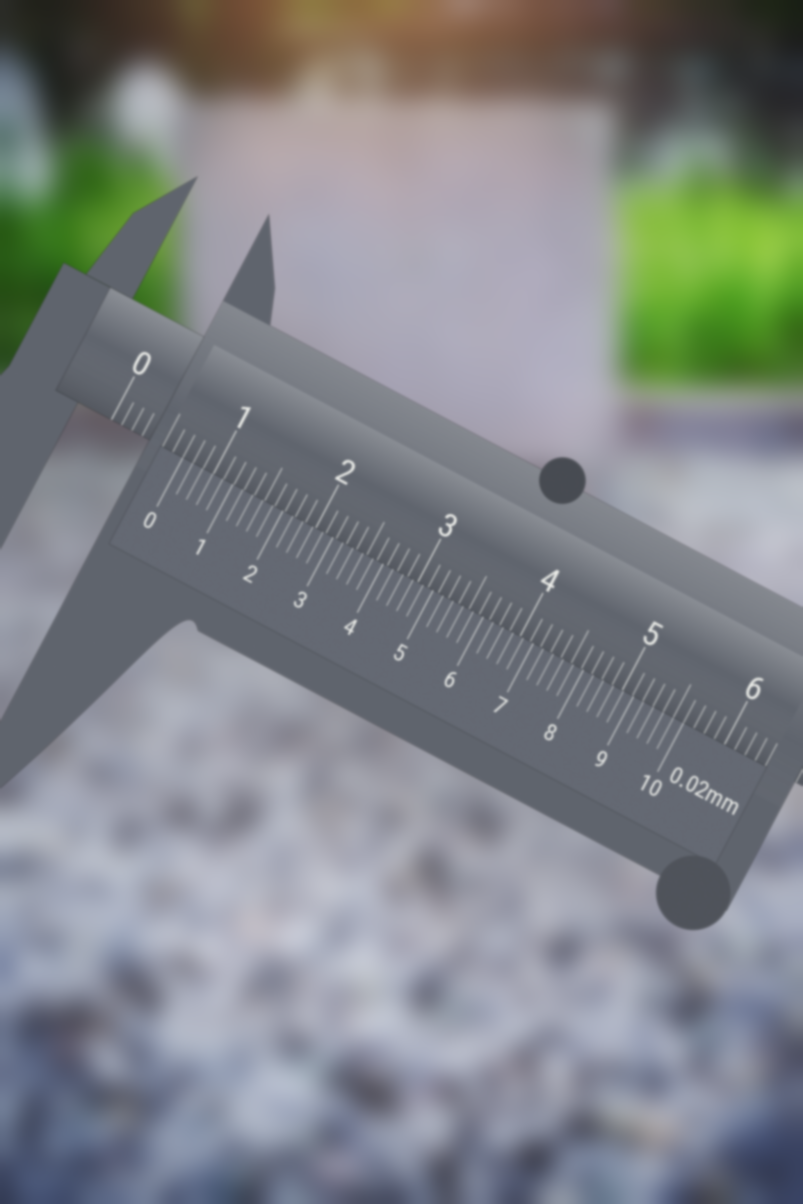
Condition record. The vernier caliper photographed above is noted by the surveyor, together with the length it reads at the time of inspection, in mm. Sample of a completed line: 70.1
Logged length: 7.0
